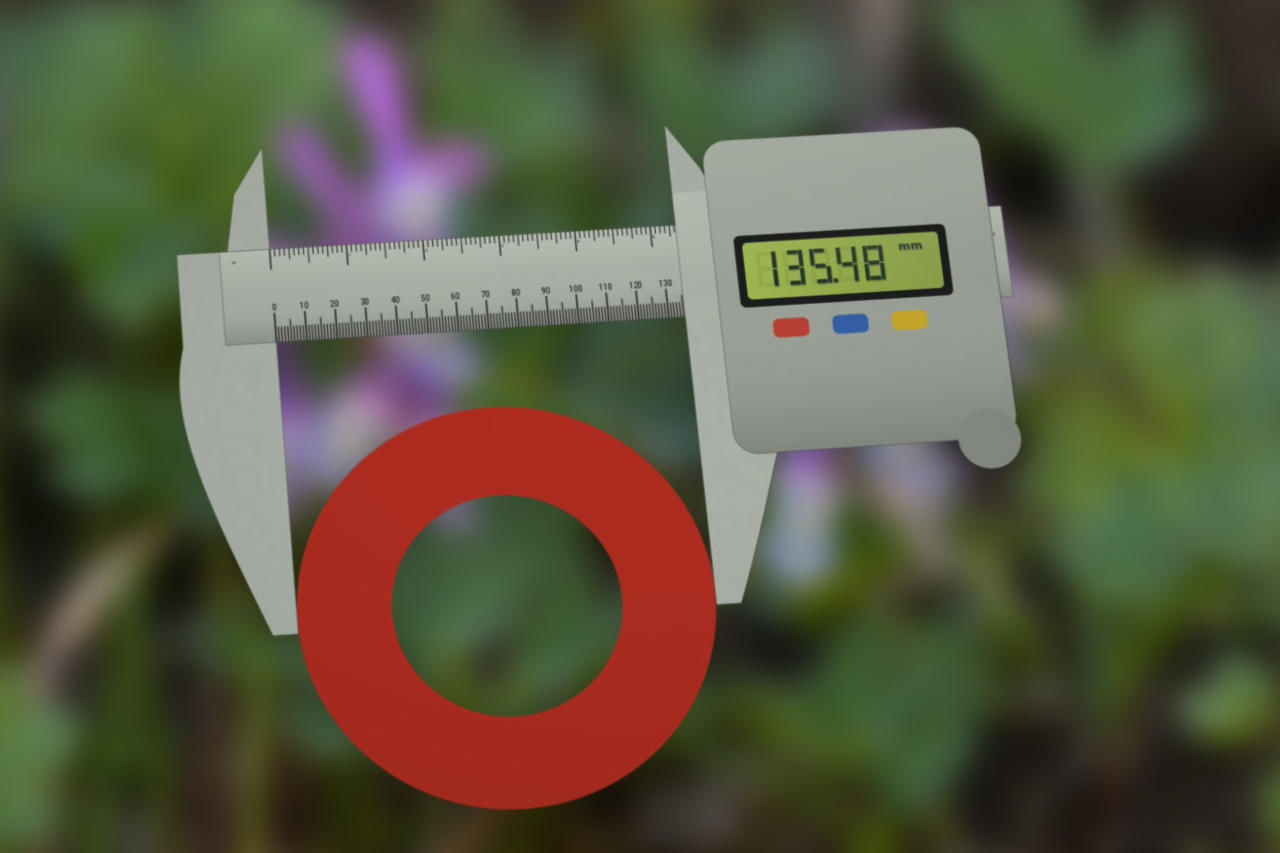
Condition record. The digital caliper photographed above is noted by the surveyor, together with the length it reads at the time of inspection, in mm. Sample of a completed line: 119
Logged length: 135.48
